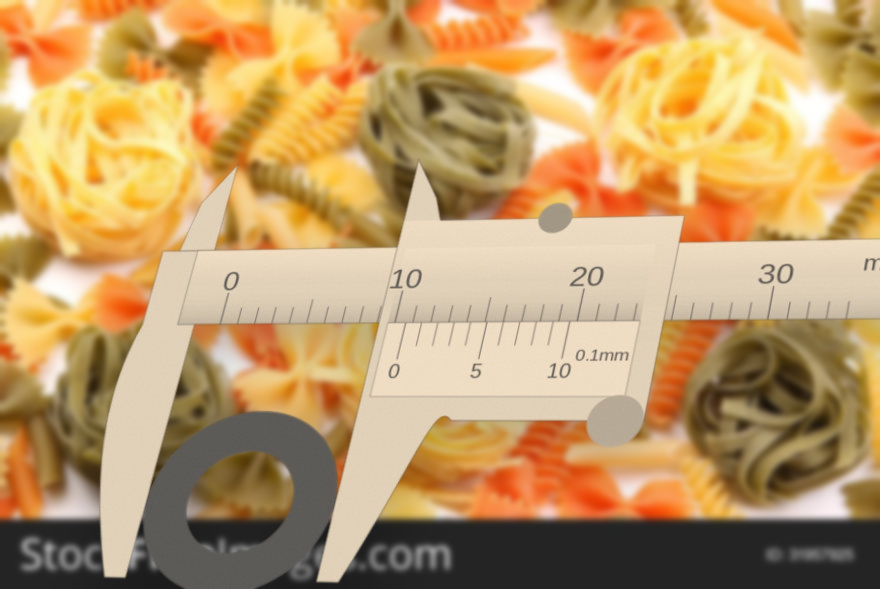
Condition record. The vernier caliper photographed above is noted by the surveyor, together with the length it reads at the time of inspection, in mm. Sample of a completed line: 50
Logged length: 10.6
